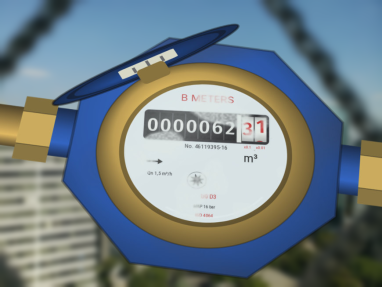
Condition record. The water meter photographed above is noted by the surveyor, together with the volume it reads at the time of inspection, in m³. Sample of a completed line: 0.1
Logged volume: 62.31
